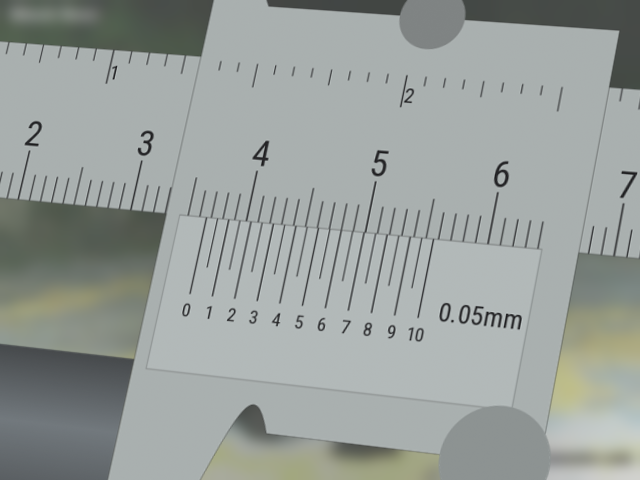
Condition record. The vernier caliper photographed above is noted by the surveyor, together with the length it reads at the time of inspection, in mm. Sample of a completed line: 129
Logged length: 36.6
